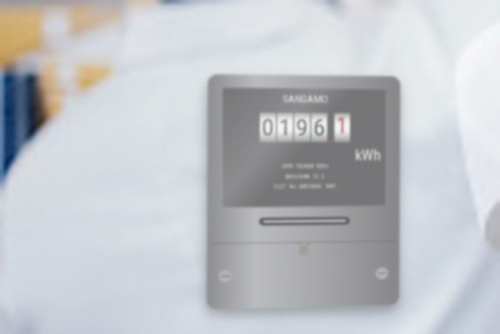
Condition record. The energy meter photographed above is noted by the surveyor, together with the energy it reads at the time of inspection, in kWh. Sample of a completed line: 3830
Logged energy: 196.1
